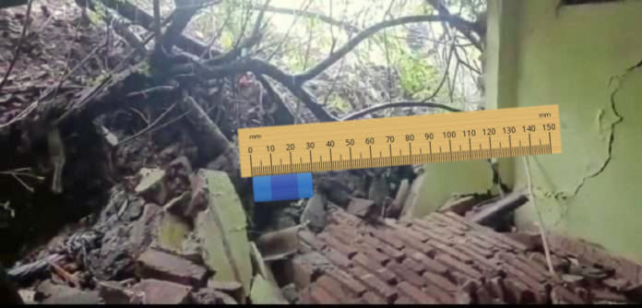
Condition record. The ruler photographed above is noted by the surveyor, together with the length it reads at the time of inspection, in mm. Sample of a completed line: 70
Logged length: 30
